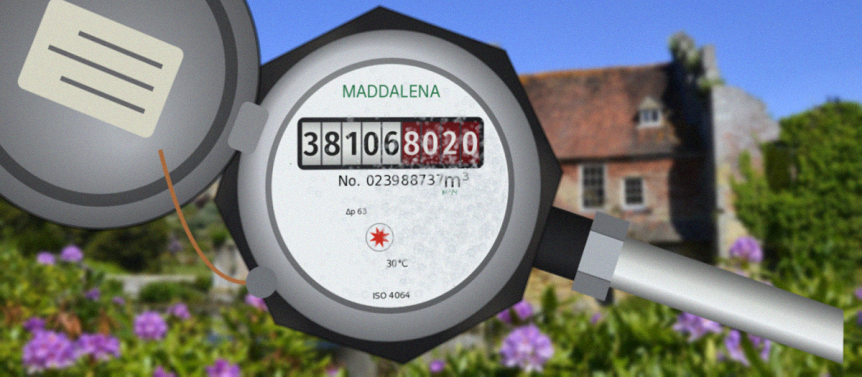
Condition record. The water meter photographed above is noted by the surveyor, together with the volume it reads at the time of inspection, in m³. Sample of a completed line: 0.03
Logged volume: 38106.8020
